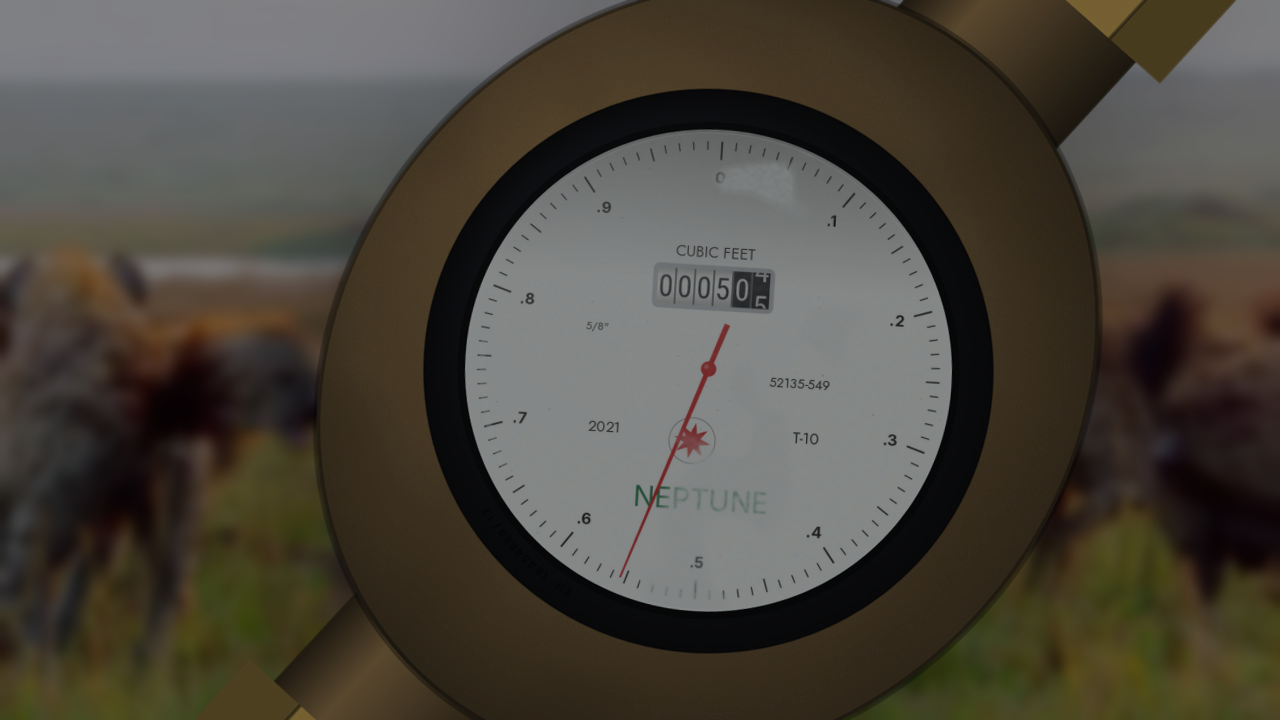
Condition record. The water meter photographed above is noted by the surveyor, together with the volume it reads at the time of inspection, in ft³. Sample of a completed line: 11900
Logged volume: 504.55
